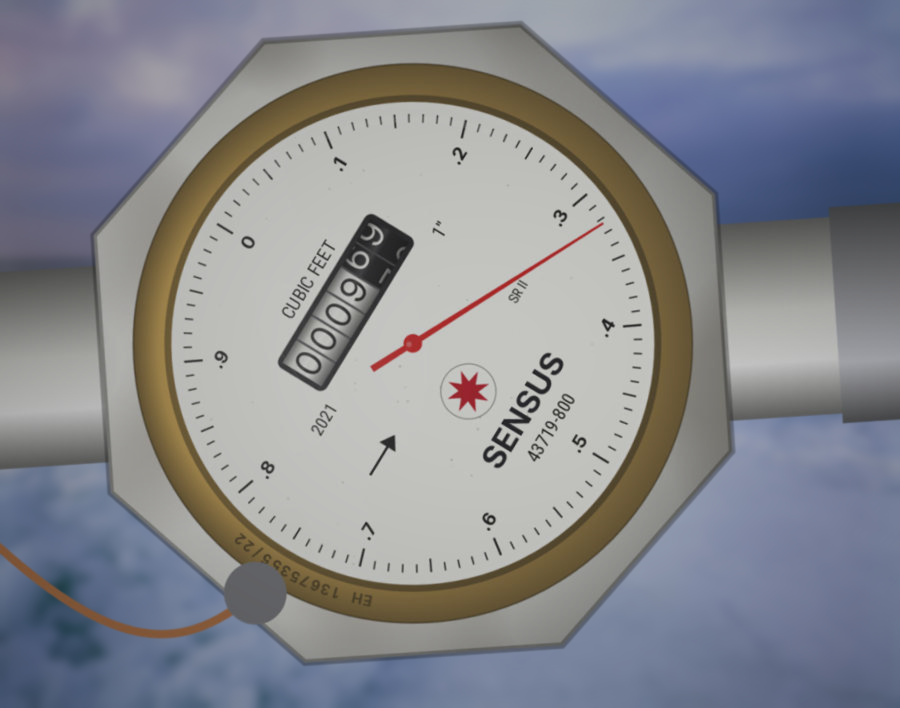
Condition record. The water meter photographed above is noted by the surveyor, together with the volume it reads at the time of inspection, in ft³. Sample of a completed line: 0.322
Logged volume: 969.32
